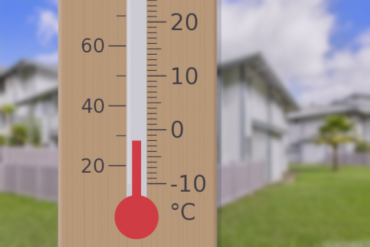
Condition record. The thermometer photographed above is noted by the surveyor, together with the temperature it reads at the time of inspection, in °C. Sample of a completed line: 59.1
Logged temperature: -2
